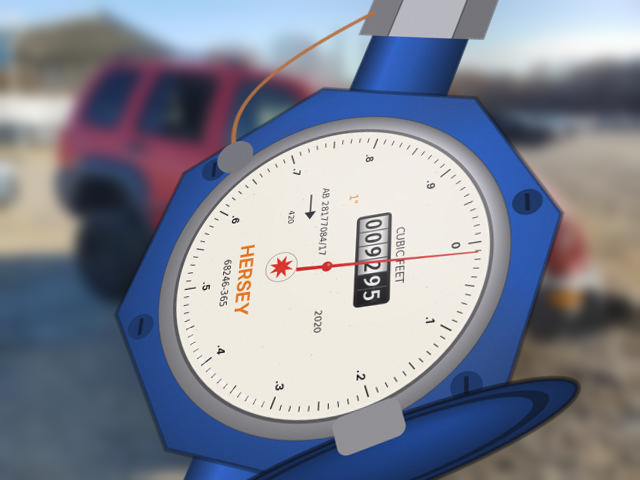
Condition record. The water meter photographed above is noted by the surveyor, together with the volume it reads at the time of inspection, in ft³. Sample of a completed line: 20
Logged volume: 9295.01
